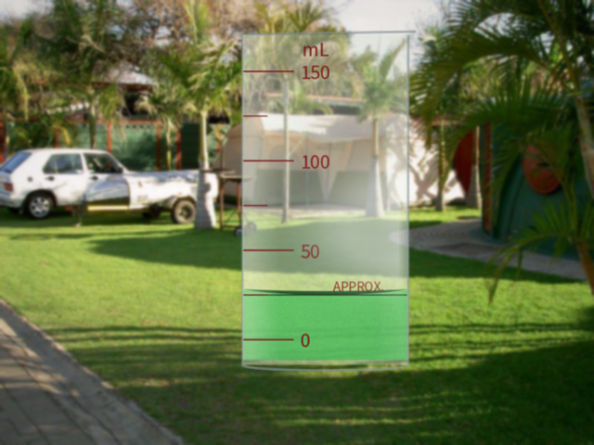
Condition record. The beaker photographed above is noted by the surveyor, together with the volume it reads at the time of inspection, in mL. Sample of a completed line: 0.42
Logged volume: 25
